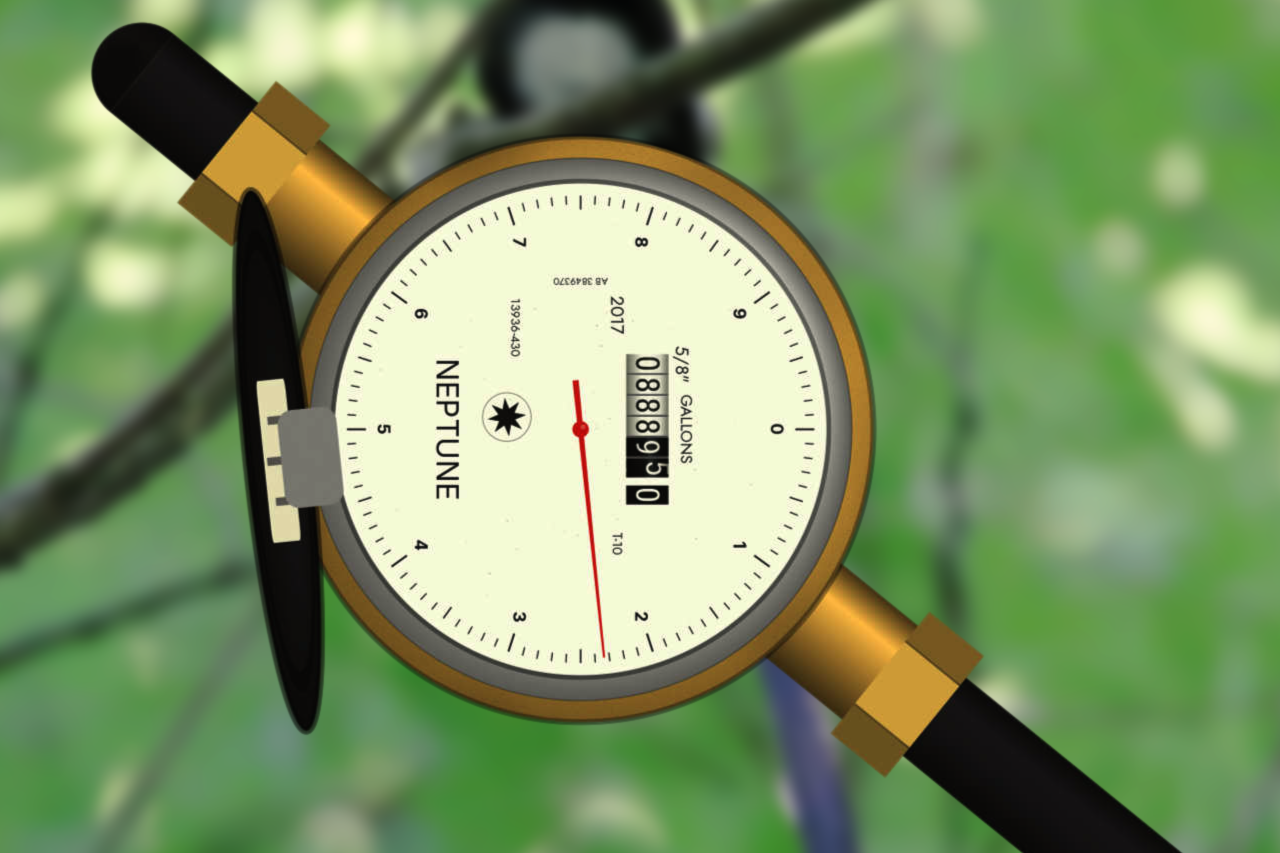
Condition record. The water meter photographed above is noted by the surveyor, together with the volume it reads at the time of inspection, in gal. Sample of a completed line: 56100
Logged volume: 888952.3
